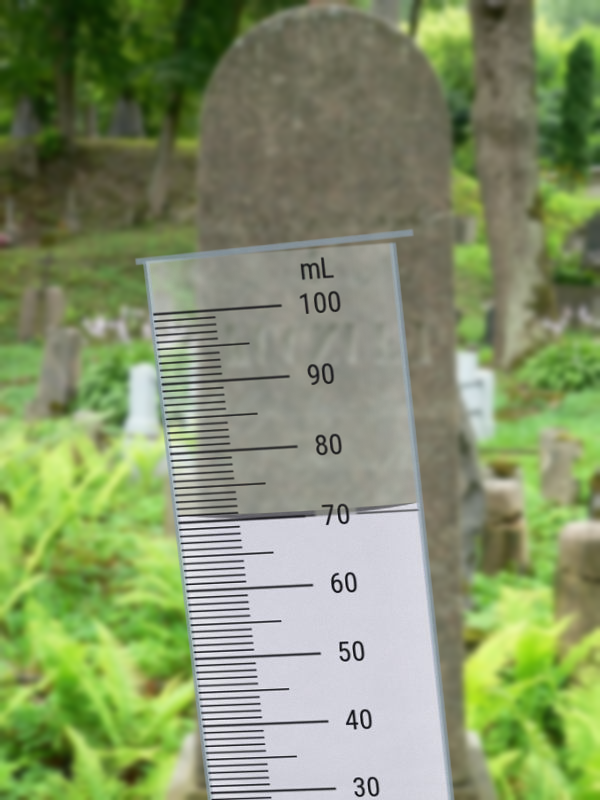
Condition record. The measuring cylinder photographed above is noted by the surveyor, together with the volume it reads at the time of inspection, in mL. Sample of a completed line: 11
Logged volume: 70
